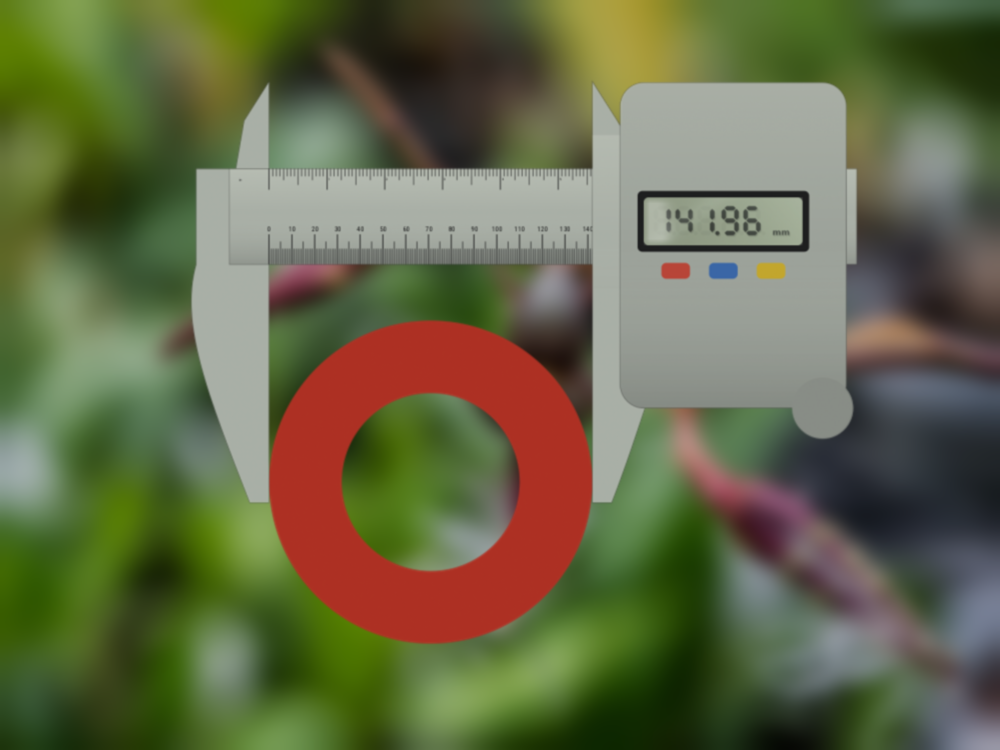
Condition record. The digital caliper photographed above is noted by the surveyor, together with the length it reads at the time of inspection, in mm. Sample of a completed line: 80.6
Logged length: 141.96
